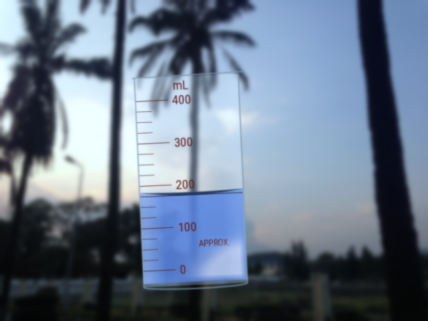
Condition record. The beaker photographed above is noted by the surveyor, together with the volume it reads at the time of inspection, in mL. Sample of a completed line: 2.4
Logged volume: 175
